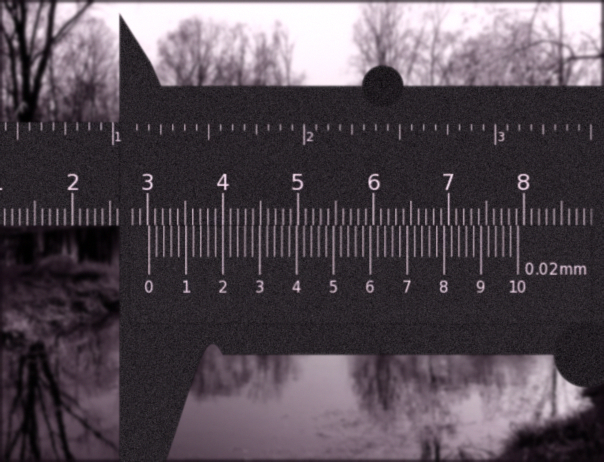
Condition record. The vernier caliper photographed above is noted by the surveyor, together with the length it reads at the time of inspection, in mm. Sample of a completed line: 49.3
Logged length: 30.2
